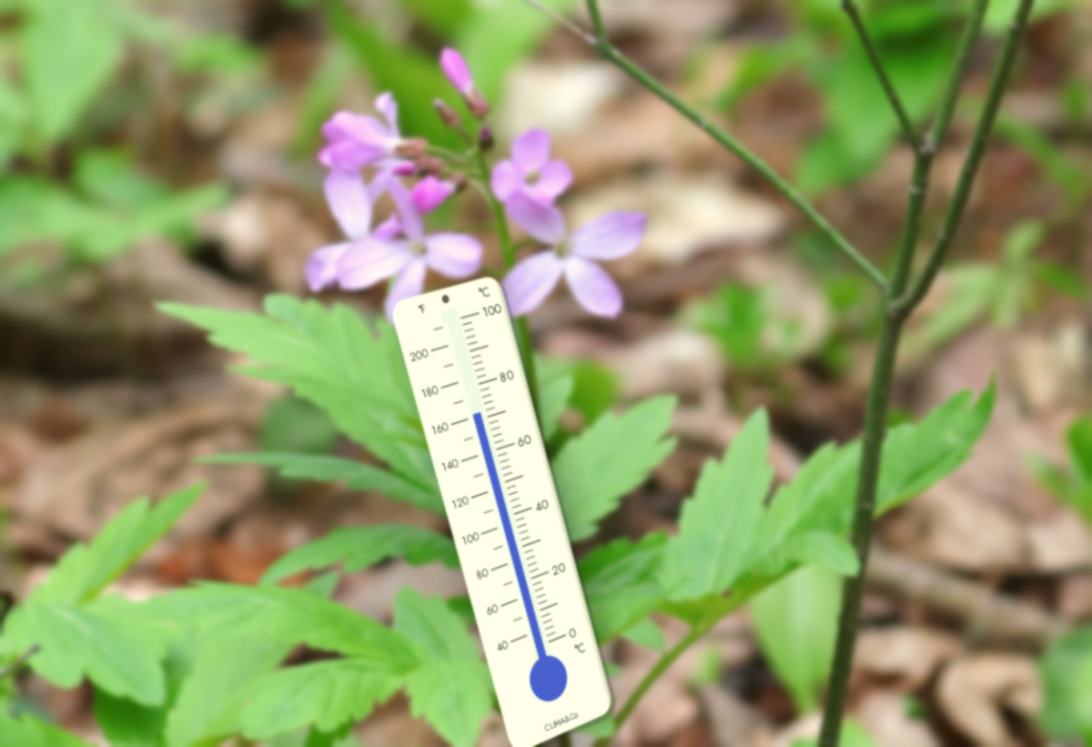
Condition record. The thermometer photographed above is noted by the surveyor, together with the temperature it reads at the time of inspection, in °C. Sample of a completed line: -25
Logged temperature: 72
